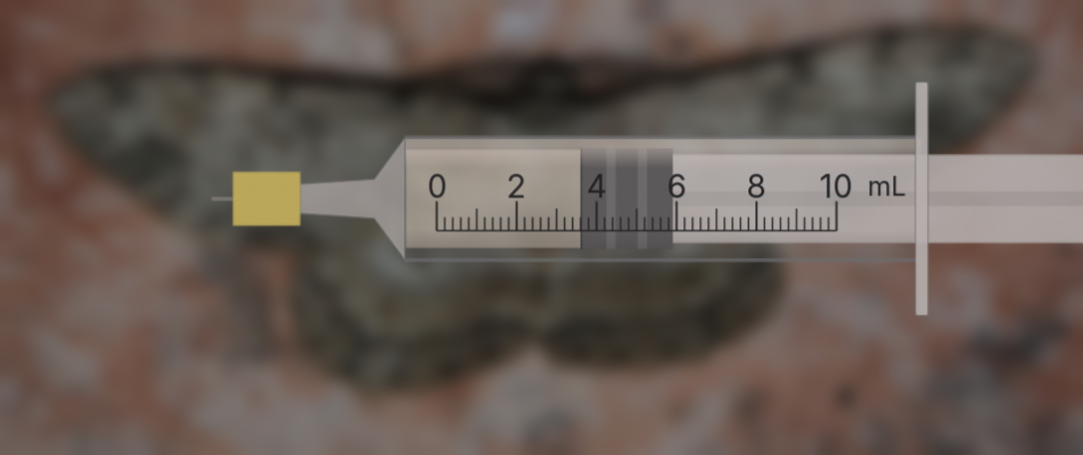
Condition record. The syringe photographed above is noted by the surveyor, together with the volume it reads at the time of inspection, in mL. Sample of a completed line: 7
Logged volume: 3.6
